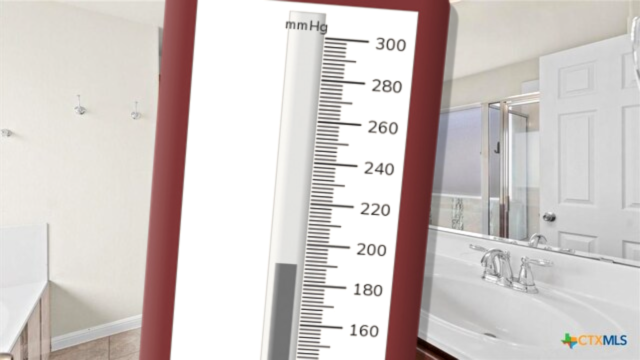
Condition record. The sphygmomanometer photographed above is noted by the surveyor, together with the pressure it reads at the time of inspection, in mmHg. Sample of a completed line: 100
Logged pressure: 190
